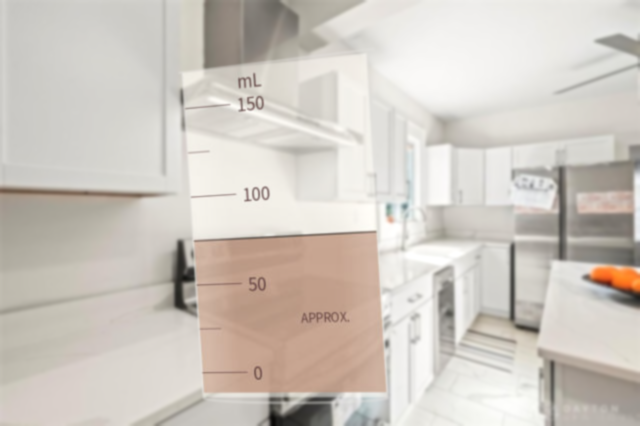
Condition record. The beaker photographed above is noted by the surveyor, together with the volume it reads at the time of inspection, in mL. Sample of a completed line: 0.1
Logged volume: 75
